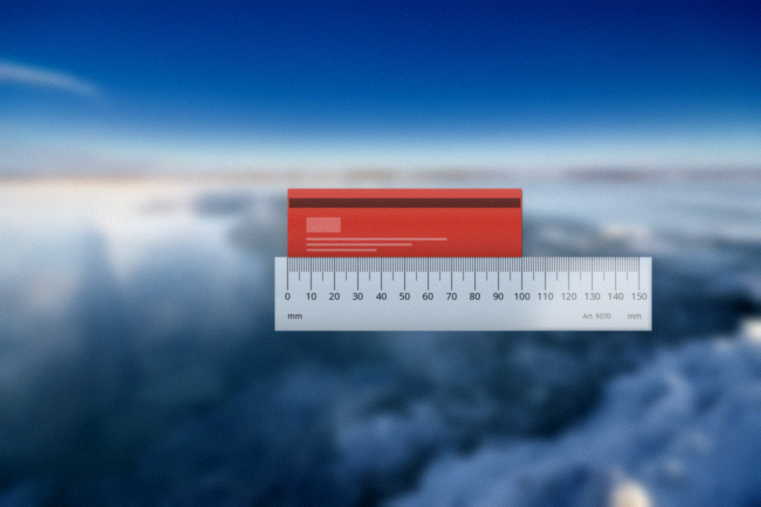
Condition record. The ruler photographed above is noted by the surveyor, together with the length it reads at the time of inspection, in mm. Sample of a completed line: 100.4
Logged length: 100
